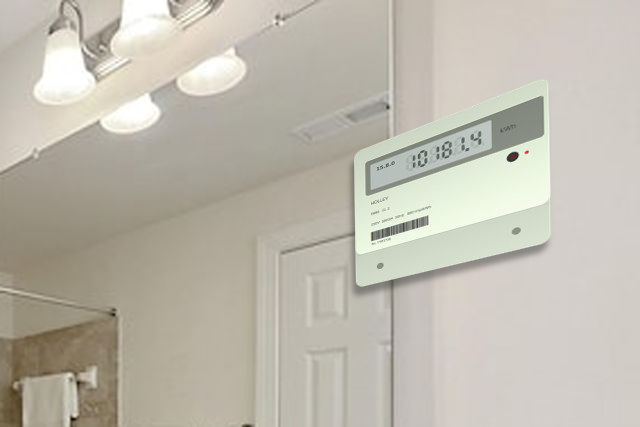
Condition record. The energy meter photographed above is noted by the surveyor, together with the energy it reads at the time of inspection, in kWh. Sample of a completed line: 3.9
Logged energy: 10181.4
